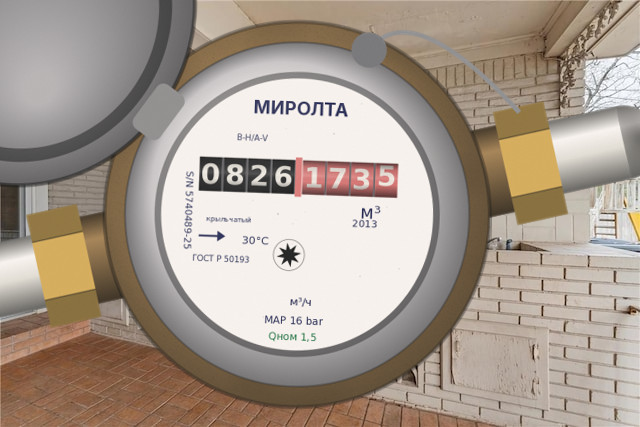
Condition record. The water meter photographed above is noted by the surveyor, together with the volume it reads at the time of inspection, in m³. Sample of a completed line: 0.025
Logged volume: 826.1735
